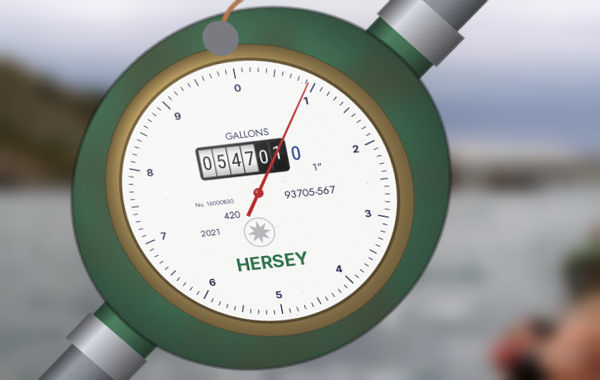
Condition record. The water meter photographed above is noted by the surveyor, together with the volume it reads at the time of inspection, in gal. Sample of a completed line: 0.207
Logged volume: 547010.9
